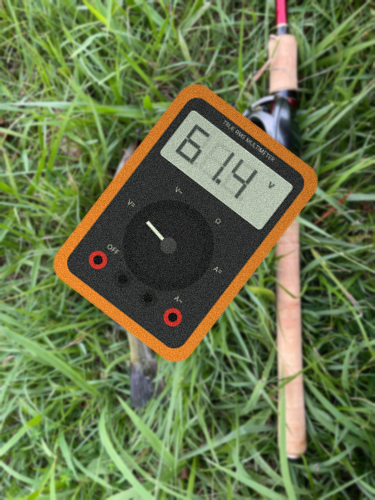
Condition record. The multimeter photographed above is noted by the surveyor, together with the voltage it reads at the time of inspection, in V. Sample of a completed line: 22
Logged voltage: 61.4
